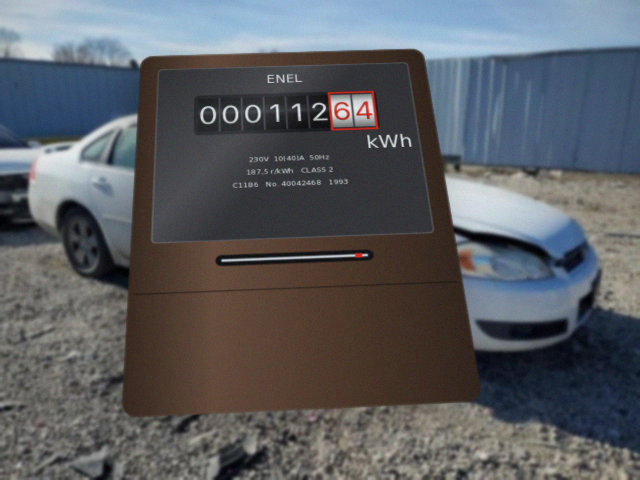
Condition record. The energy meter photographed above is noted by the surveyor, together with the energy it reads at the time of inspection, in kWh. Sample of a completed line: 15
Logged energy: 112.64
